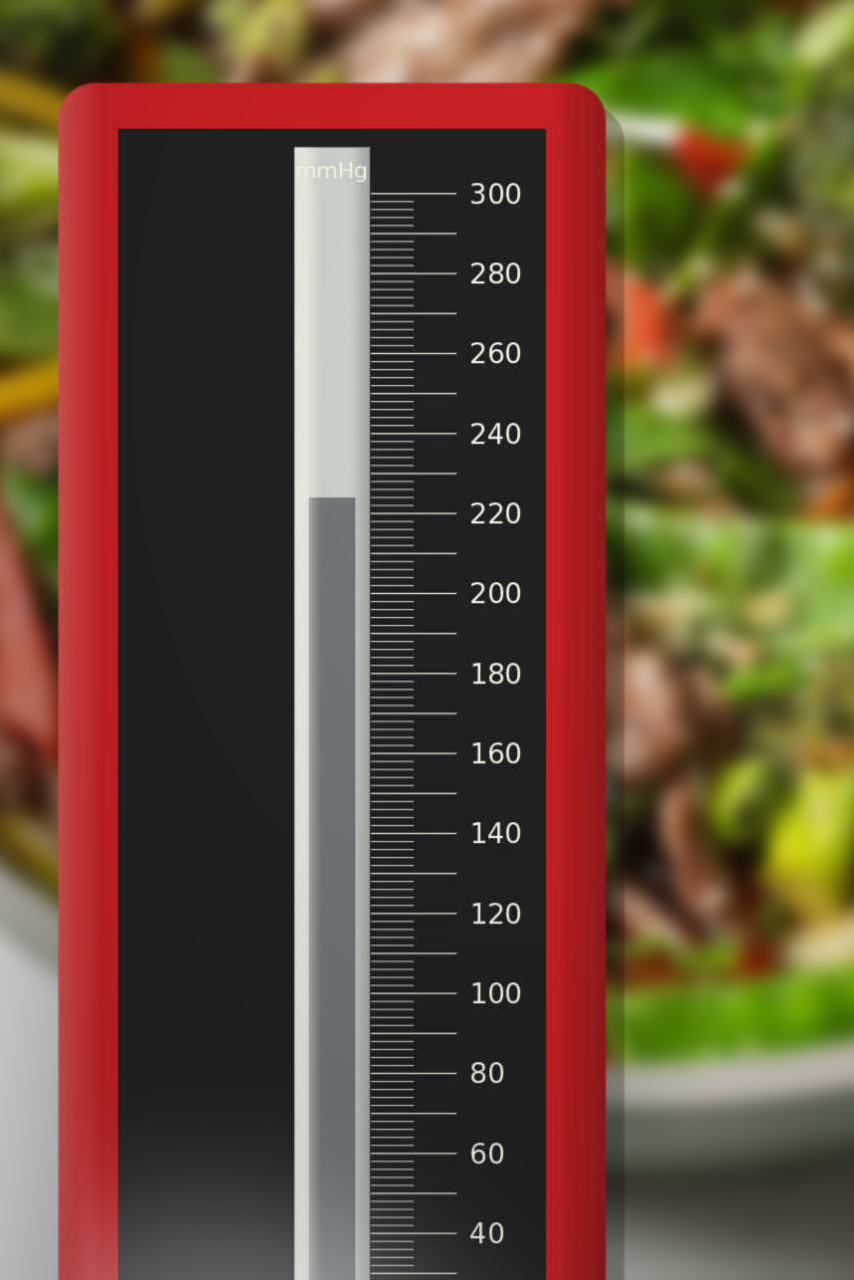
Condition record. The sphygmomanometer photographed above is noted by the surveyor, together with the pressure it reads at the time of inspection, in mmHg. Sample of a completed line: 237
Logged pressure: 224
